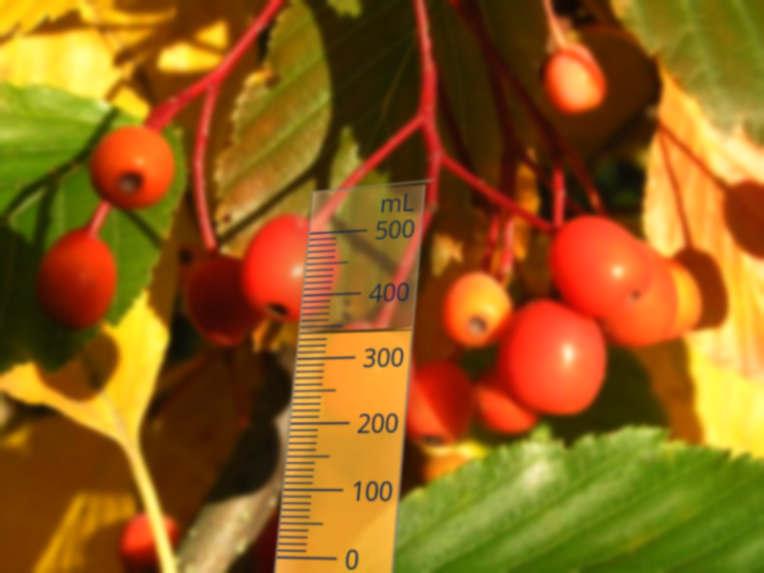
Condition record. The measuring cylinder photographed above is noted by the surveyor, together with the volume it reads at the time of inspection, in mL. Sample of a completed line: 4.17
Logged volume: 340
